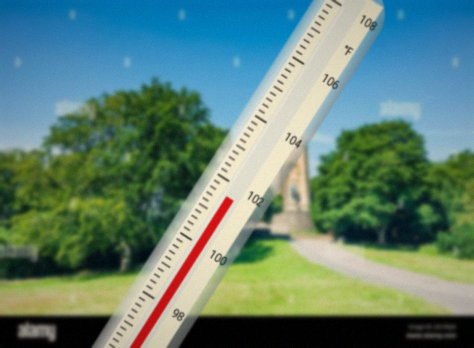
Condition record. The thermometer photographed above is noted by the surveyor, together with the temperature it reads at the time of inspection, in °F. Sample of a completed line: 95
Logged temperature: 101.6
